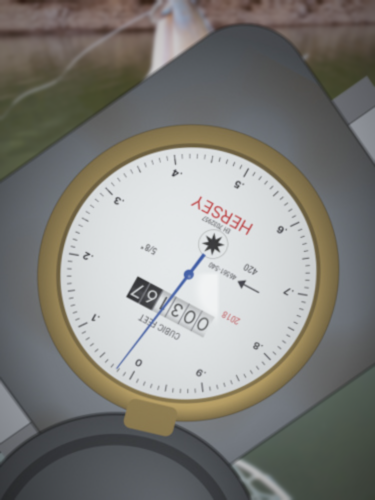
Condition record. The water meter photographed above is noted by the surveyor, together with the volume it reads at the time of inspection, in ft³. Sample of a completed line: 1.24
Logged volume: 3167.02
